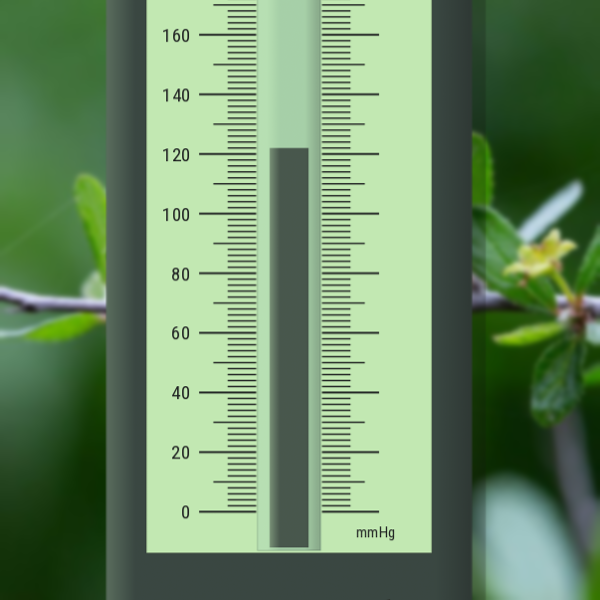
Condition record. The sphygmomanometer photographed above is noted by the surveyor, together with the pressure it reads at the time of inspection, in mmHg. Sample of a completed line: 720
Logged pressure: 122
